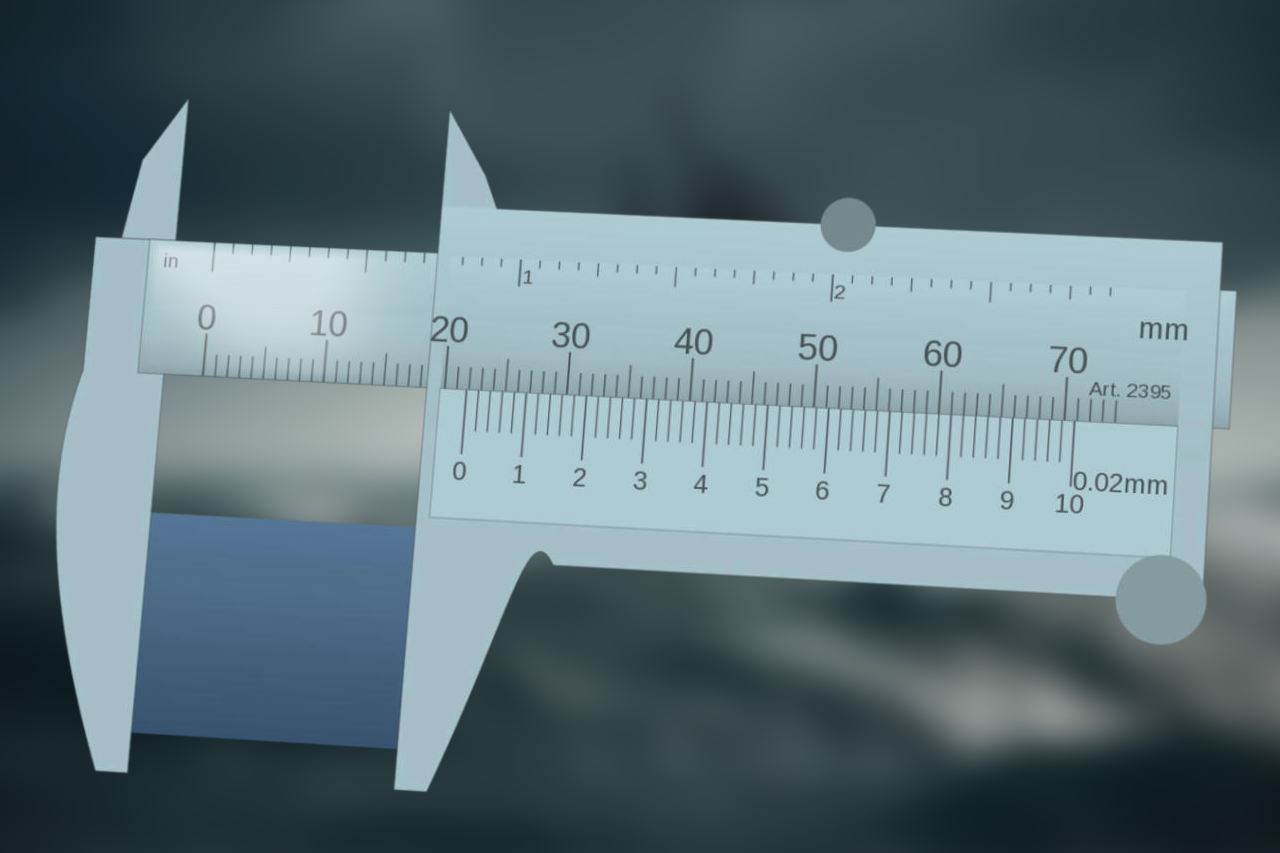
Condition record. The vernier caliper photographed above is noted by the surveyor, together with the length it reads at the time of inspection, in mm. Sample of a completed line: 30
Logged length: 21.8
